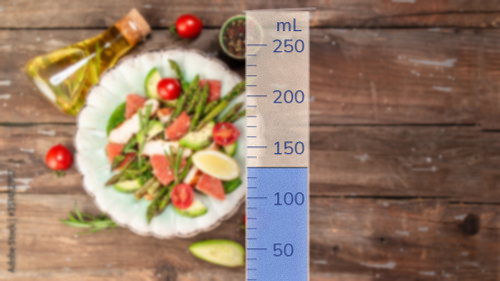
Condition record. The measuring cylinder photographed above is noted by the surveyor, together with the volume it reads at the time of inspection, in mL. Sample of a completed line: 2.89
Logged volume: 130
